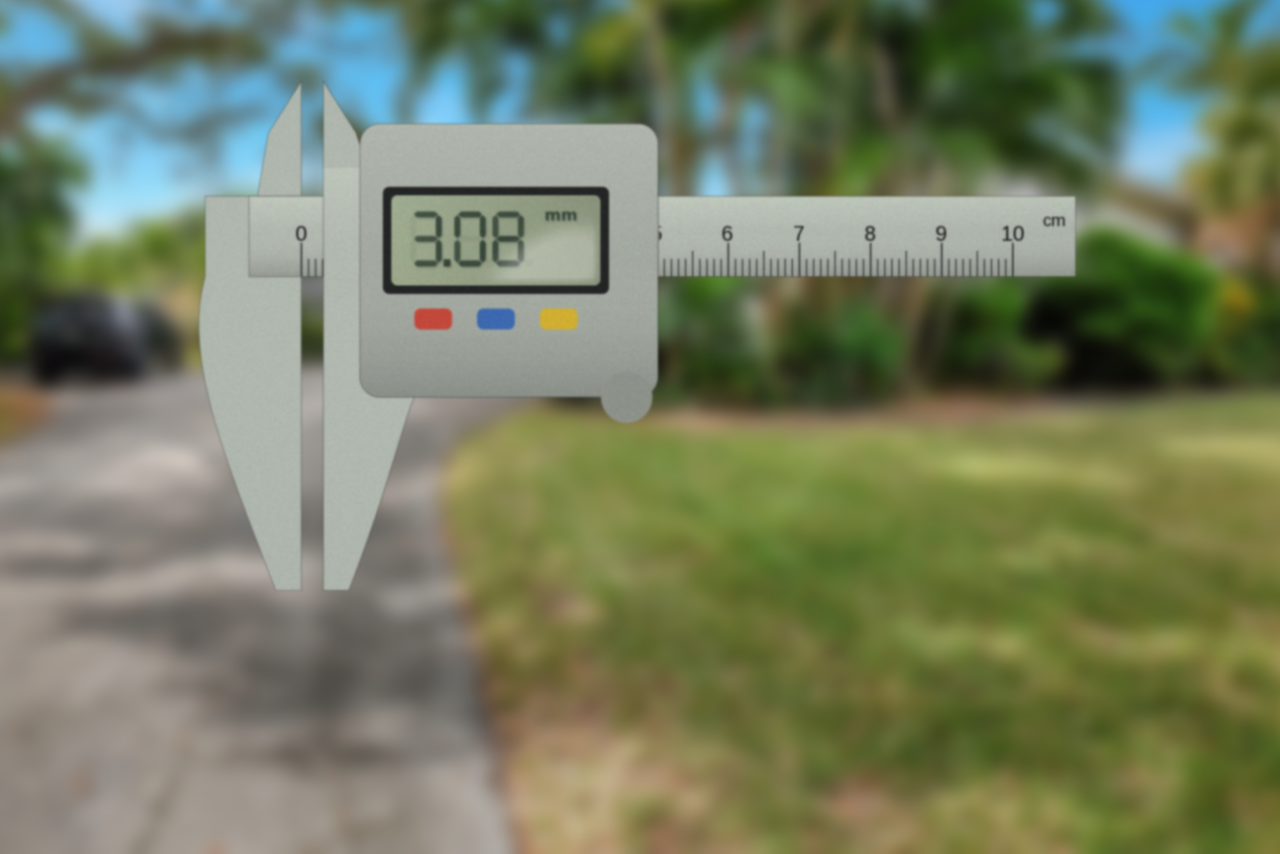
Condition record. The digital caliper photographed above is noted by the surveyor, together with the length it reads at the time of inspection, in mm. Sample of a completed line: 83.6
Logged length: 3.08
